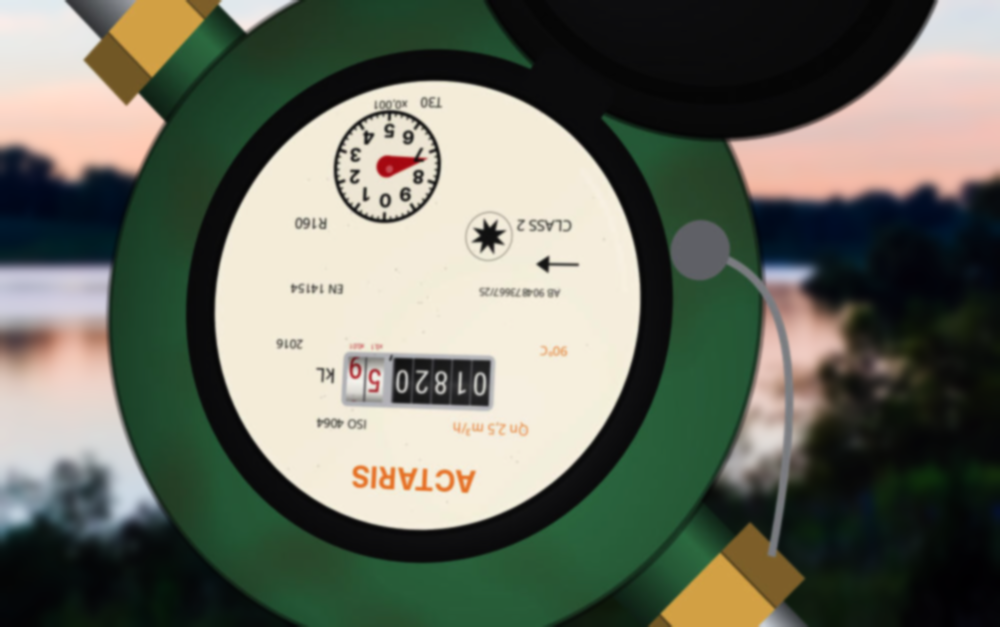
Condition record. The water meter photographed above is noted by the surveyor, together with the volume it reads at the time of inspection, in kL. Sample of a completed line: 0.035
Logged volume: 1820.587
